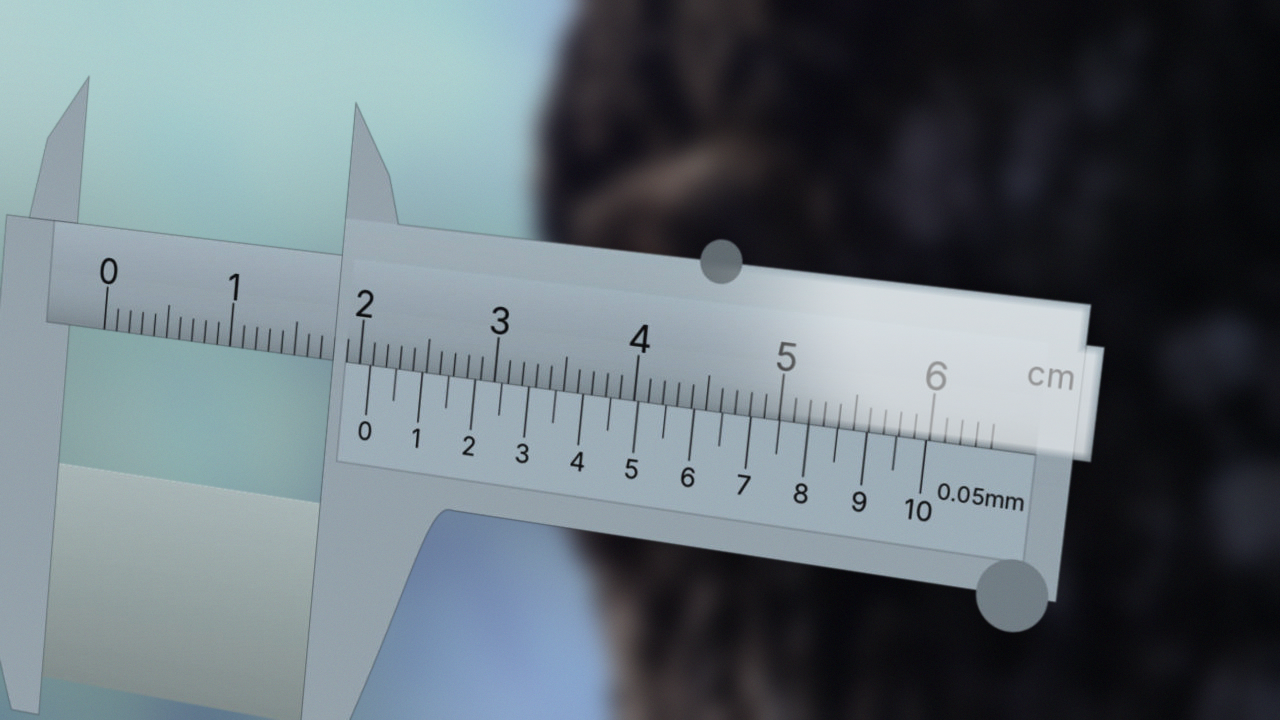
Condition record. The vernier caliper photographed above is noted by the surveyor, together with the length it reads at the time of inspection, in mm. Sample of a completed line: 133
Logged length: 20.8
